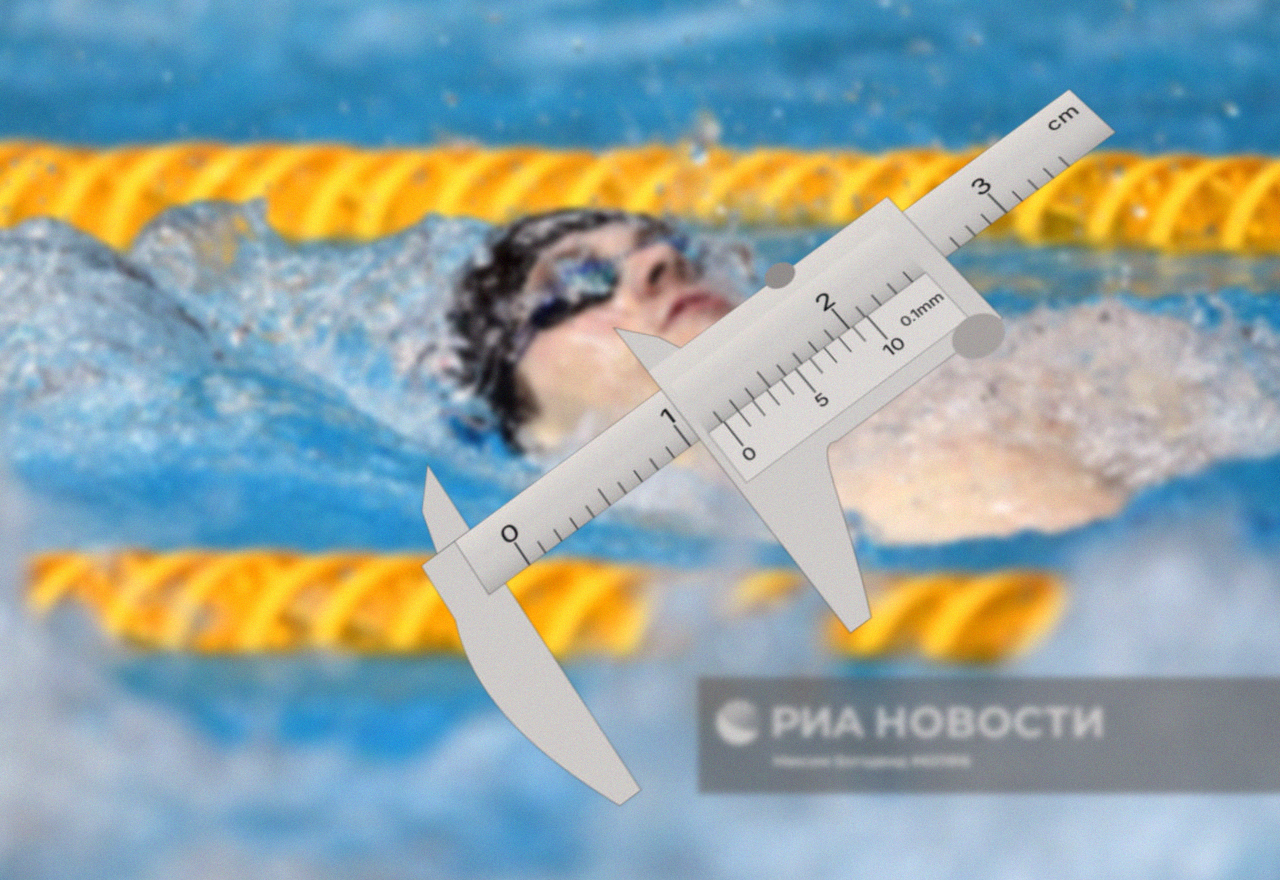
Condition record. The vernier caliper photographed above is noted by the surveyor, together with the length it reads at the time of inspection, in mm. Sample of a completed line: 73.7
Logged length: 12.1
